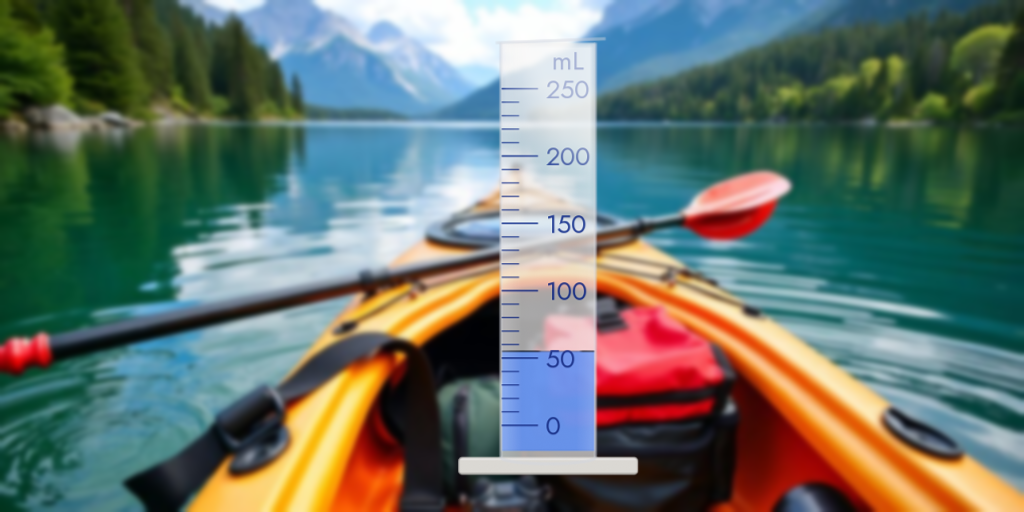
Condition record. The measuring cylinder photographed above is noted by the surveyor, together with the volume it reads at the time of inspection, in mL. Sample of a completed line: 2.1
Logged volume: 55
